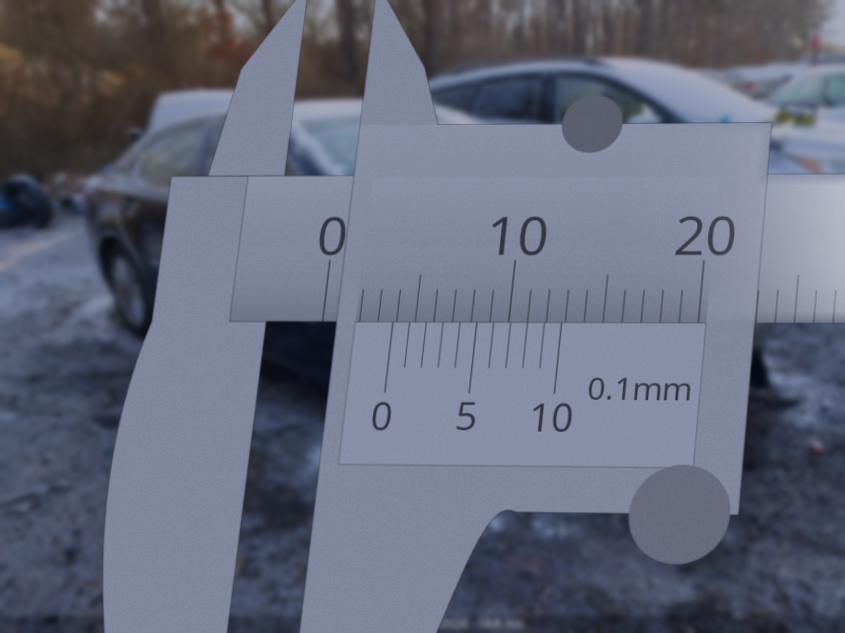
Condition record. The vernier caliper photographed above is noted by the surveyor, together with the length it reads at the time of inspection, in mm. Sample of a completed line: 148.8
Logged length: 3.8
